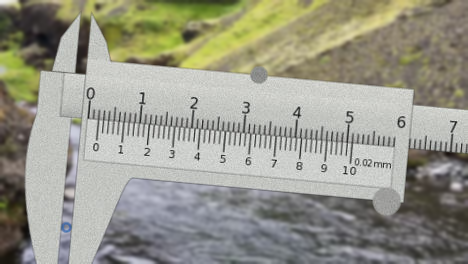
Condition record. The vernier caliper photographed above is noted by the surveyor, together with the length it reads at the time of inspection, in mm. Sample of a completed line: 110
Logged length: 2.0
